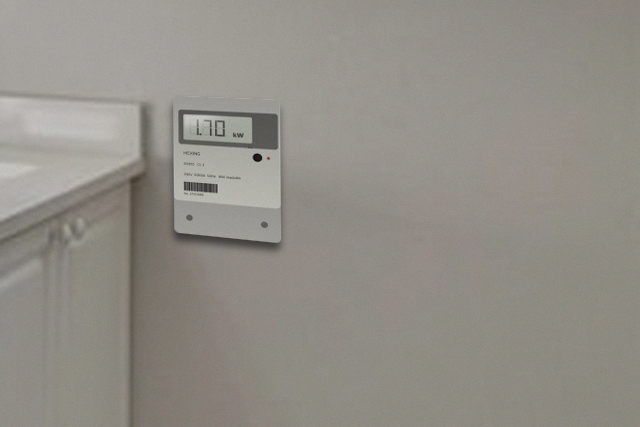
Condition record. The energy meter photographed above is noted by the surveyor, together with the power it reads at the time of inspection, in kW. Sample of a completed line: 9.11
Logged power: 1.70
